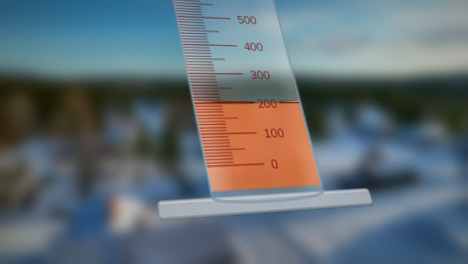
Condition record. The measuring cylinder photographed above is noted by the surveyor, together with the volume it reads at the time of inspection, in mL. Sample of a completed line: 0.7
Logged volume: 200
